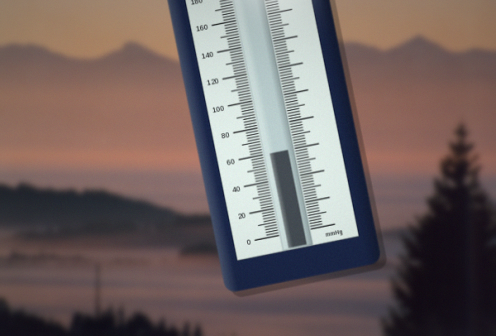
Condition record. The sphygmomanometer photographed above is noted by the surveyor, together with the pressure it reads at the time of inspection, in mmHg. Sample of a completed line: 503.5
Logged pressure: 60
